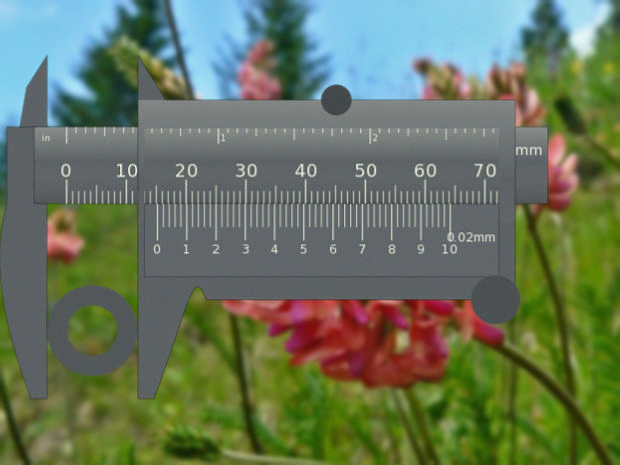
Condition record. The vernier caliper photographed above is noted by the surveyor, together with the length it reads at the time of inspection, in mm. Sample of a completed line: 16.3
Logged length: 15.2
